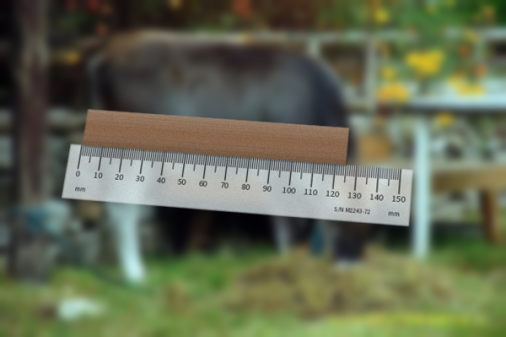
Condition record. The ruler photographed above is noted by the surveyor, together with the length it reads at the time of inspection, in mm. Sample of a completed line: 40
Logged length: 125
